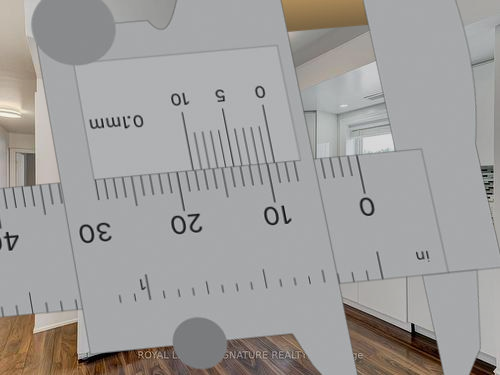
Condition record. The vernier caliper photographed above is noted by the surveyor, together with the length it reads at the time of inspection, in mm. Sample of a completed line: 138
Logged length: 9.2
